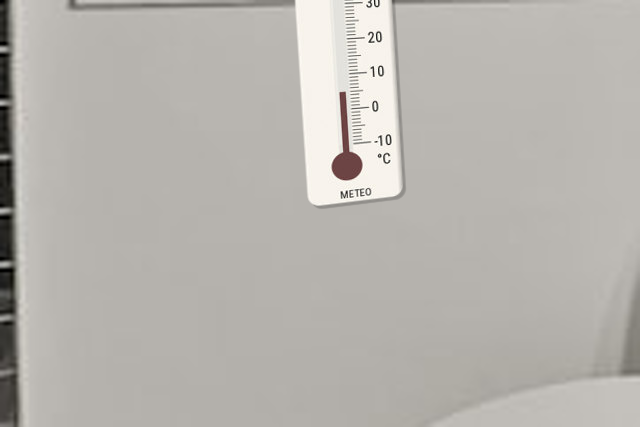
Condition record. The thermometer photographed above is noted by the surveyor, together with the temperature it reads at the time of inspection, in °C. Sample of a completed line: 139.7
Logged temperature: 5
